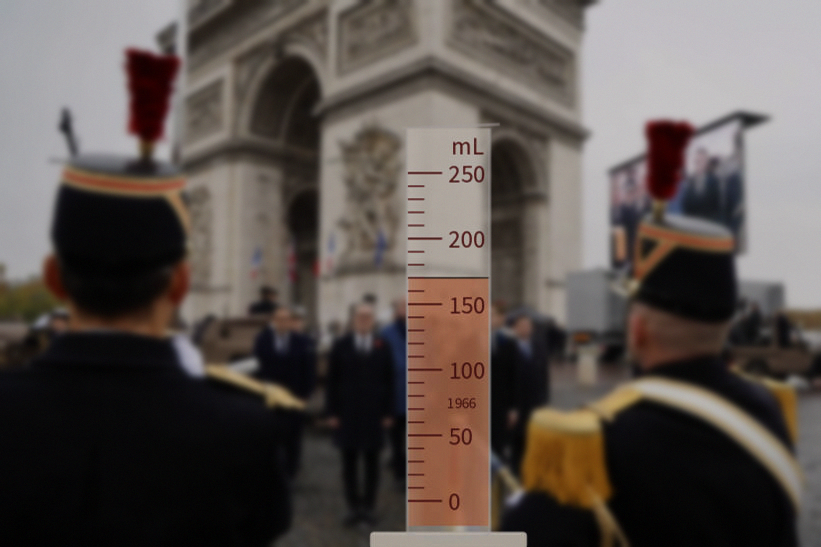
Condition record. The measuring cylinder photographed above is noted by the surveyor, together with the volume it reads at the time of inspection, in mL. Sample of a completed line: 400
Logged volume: 170
